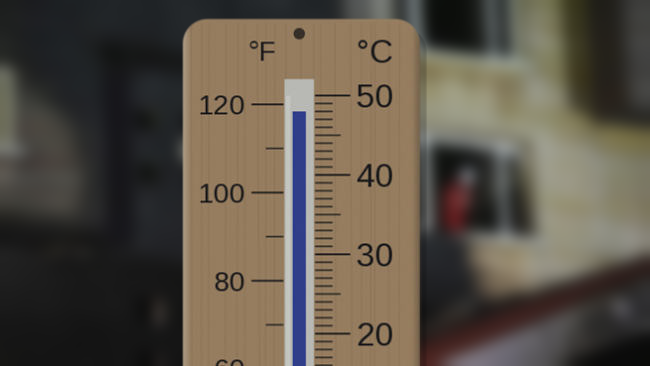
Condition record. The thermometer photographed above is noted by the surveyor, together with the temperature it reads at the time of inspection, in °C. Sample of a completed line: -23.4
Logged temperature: 48
